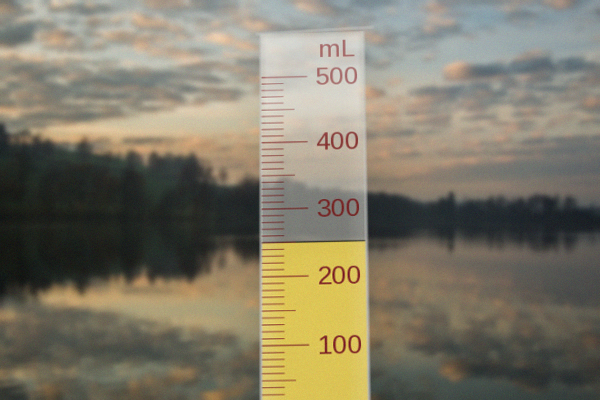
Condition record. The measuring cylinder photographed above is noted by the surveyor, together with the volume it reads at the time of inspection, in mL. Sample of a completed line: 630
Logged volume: 250
